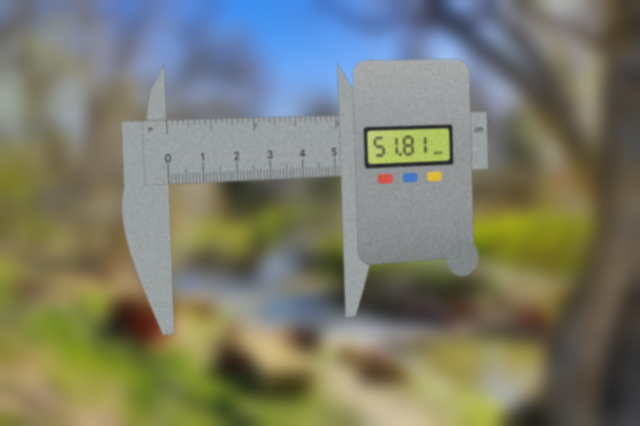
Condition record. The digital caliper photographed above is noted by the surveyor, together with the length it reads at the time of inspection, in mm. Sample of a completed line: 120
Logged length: 51.81
